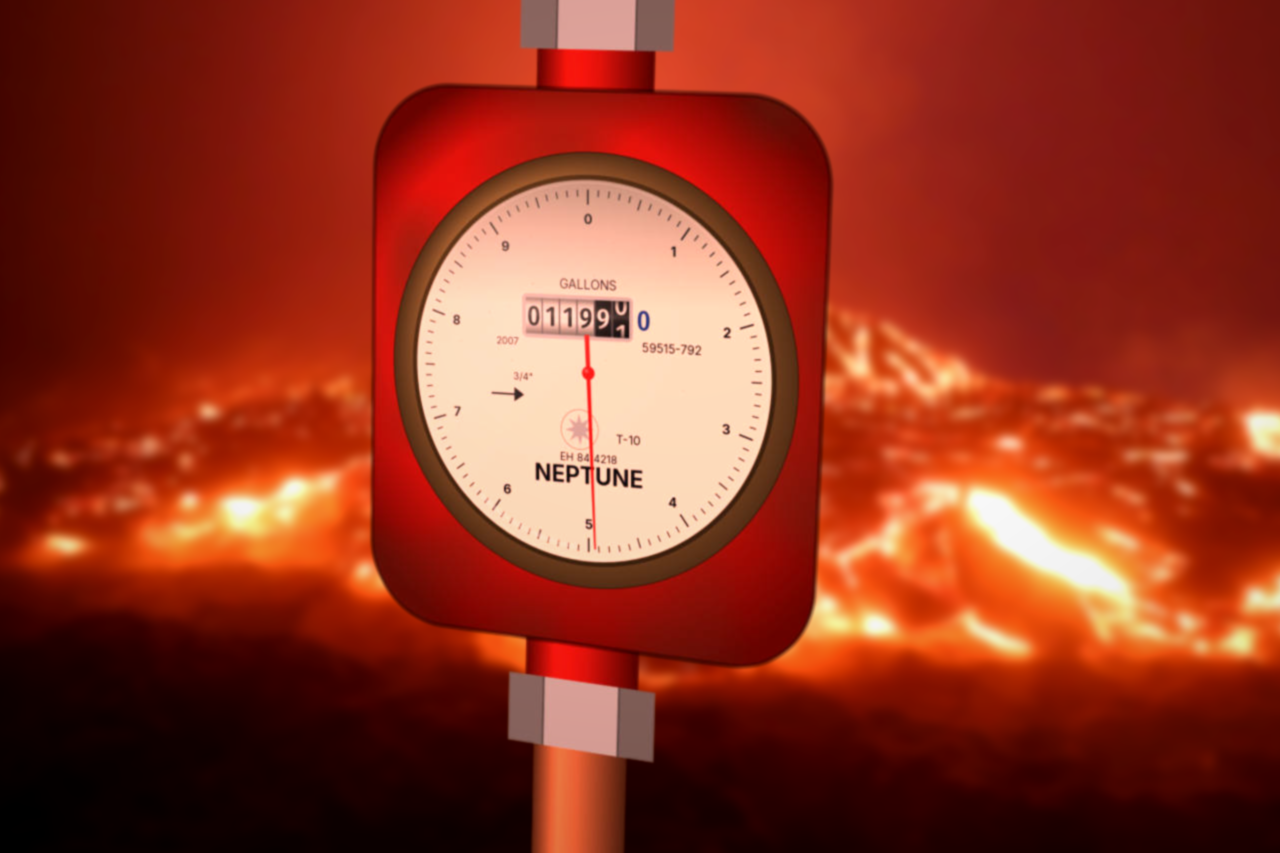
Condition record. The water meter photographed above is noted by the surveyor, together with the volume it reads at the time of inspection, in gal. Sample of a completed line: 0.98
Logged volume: 119904.9
